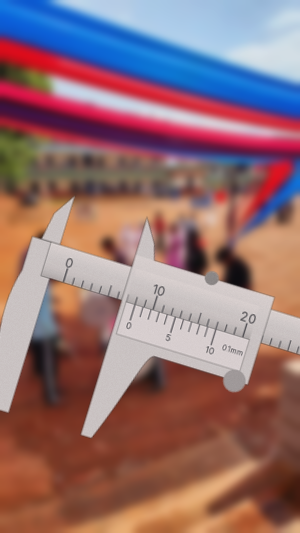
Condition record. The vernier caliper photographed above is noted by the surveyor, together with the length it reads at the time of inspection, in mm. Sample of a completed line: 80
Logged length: 8.0
